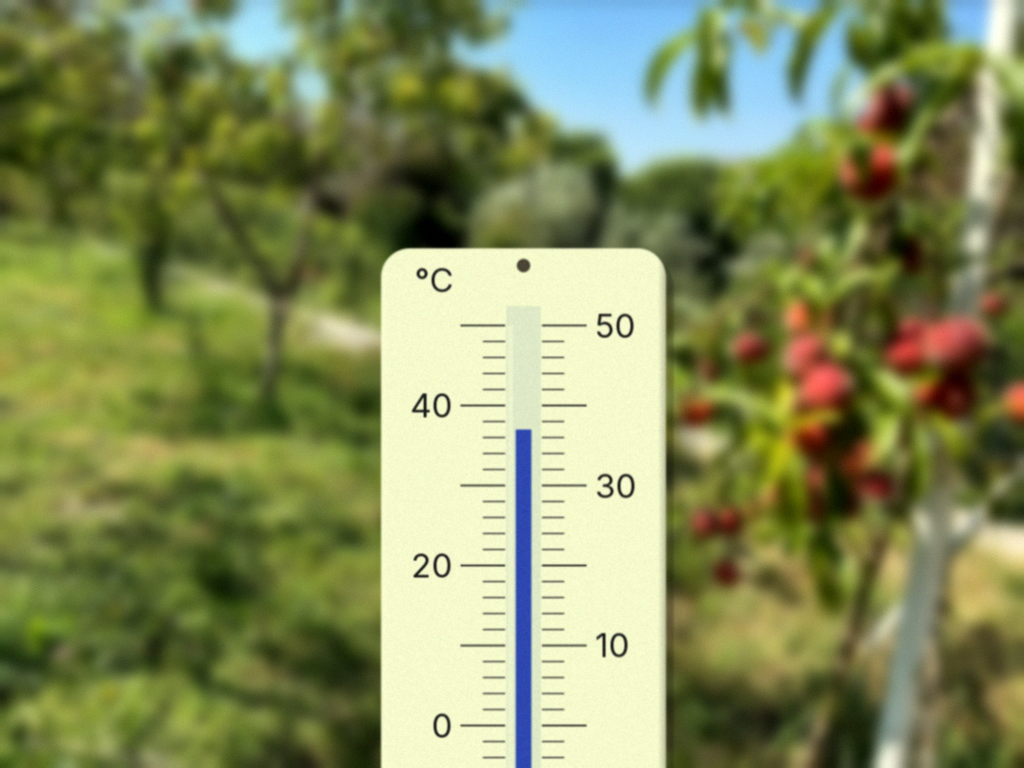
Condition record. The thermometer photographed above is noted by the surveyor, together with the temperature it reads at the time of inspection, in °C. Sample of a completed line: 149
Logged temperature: 37
